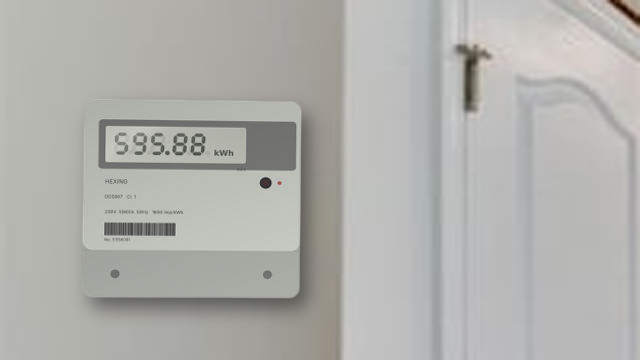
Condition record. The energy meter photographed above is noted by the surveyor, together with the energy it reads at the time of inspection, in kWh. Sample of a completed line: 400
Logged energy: 595.88
